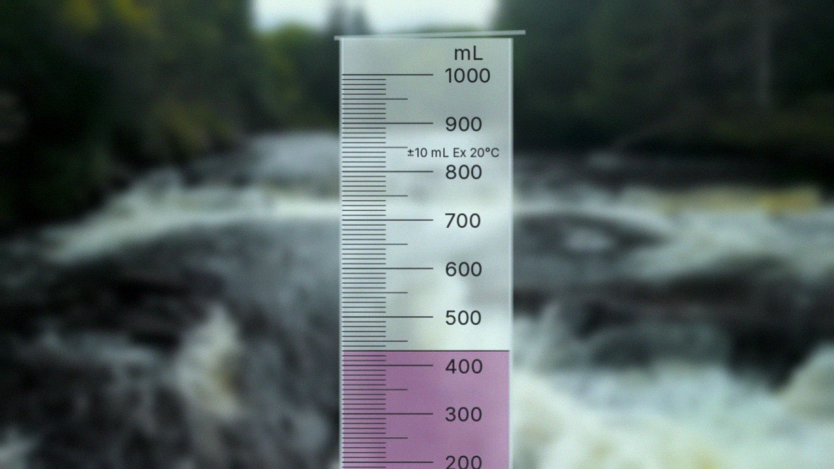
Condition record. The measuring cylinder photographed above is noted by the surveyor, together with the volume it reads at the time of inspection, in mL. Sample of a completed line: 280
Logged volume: 430
